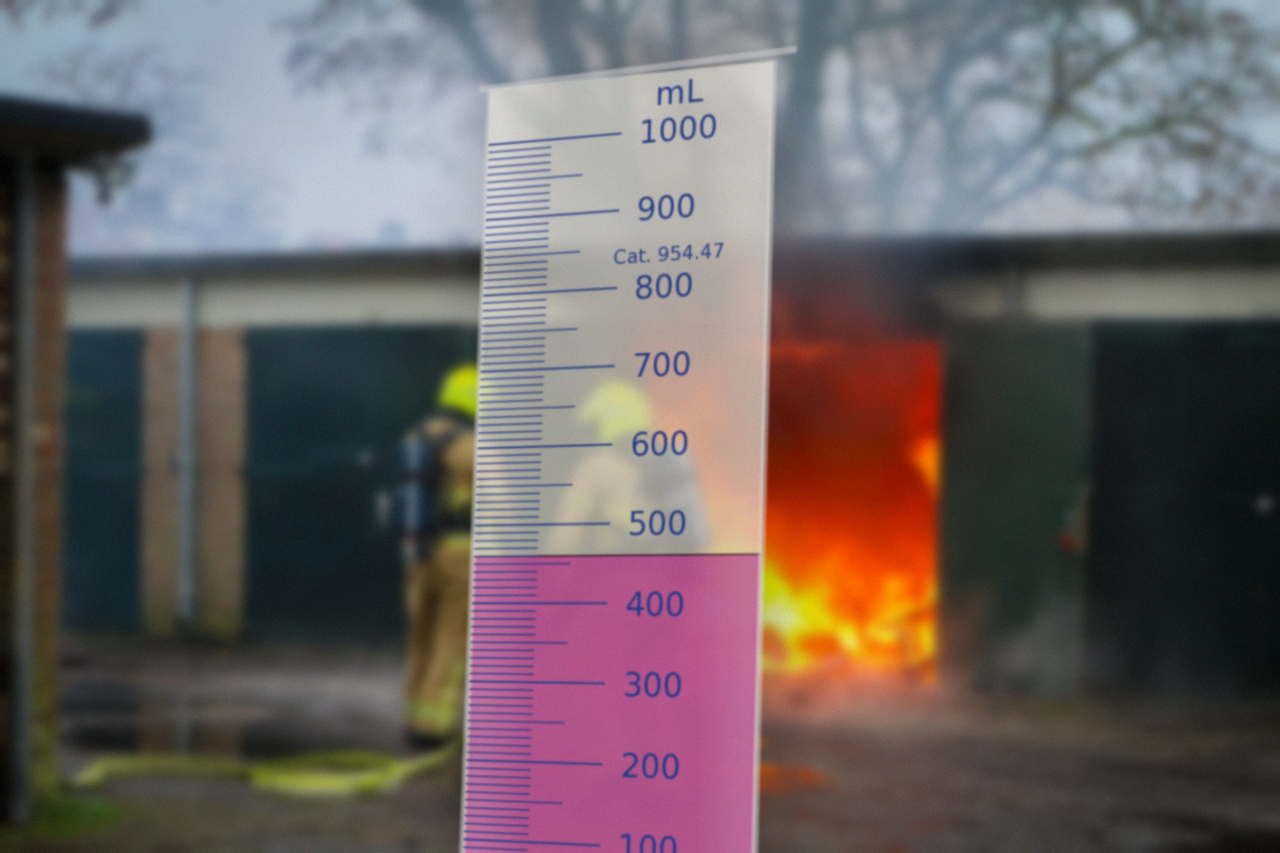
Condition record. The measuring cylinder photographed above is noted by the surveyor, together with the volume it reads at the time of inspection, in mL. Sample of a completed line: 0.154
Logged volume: 460
